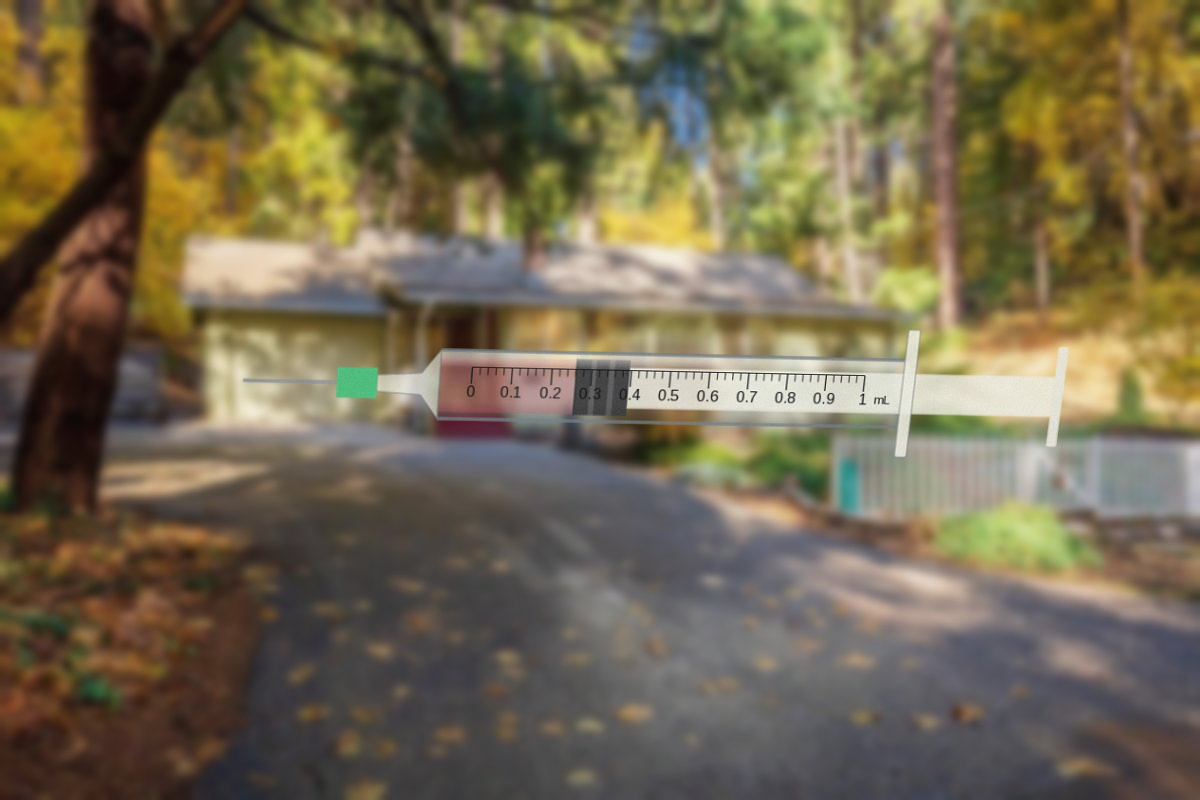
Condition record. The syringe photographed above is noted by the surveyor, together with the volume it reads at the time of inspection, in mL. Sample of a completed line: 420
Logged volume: 0.26
